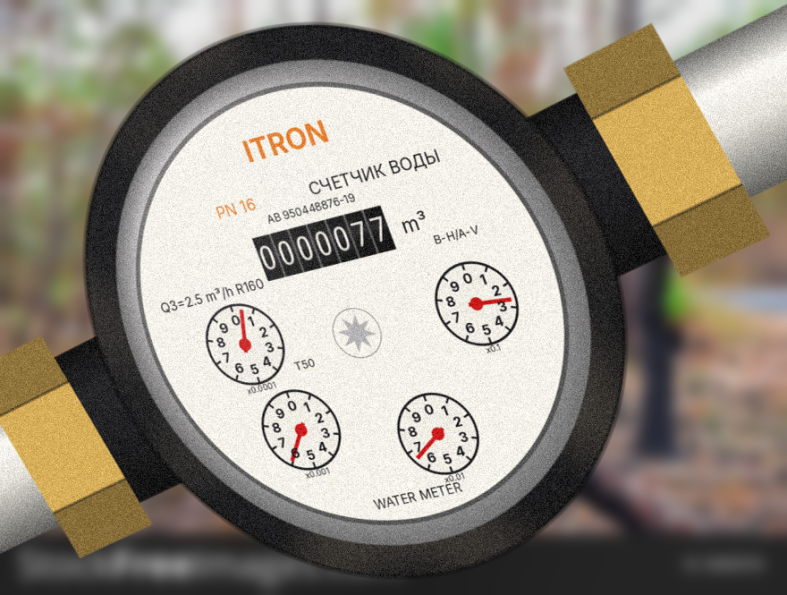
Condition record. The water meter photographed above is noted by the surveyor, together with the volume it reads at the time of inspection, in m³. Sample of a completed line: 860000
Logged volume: 77.2660
